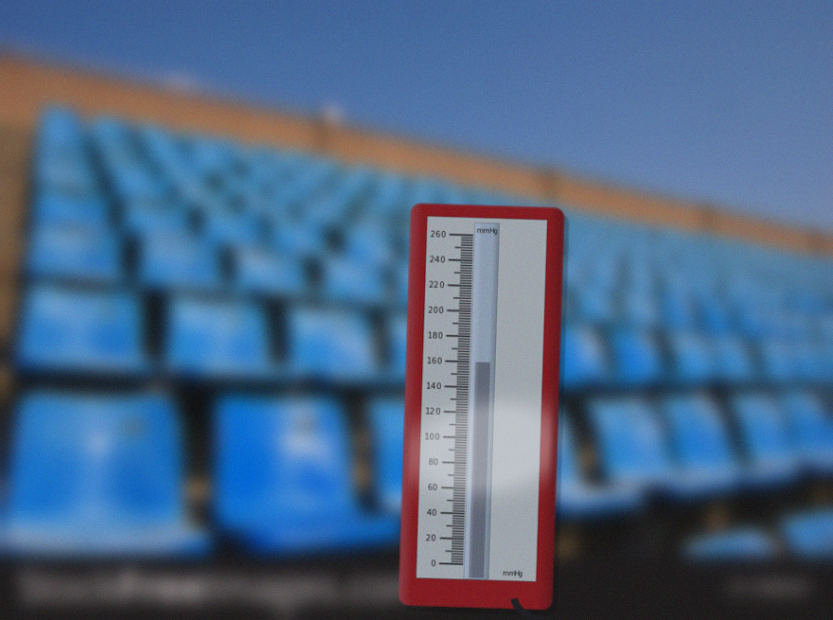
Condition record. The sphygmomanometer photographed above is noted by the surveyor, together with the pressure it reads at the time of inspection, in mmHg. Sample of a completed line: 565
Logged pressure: 160
